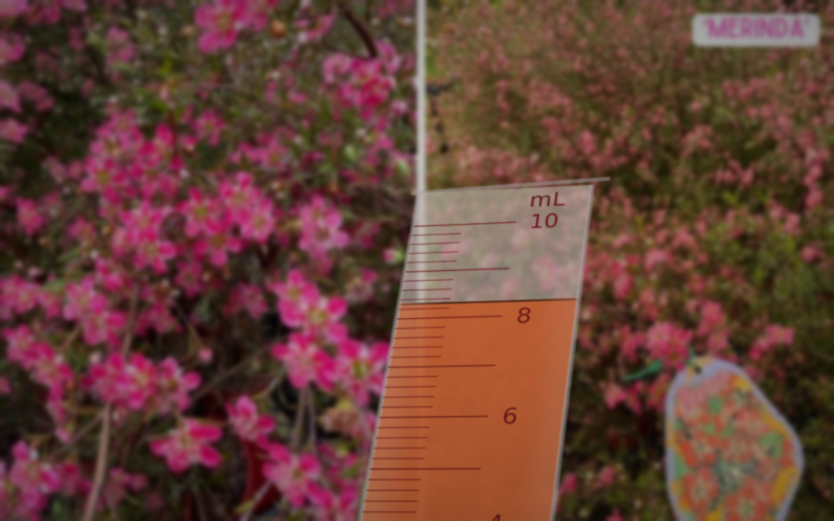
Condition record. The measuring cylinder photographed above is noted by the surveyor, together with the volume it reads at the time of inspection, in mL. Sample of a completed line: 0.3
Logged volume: 8.3
